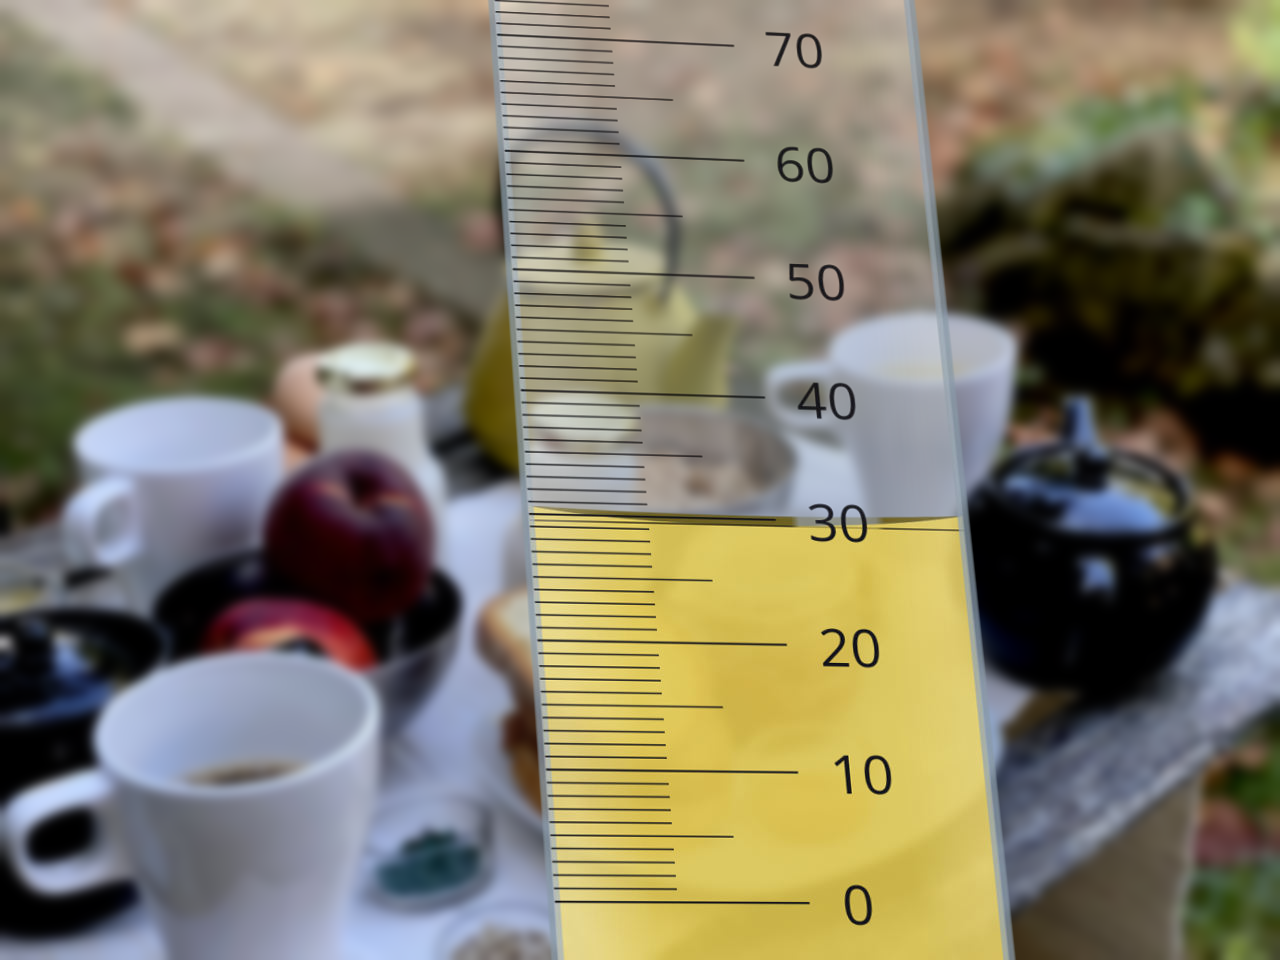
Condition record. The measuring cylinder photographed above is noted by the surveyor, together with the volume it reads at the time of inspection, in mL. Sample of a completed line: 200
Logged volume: 29.5
